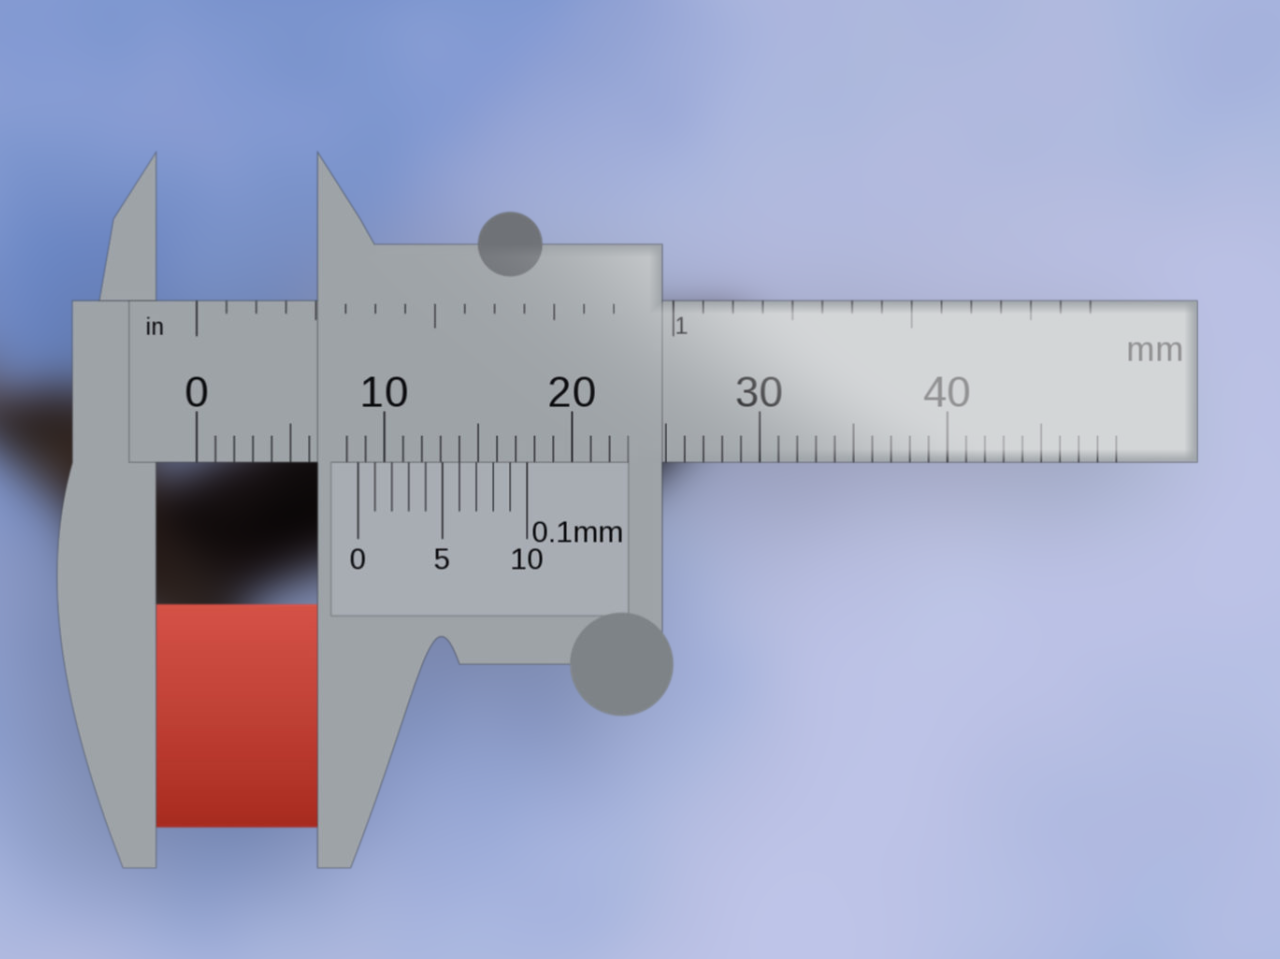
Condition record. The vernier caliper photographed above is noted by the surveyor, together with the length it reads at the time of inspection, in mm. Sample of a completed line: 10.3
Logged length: 8.6
